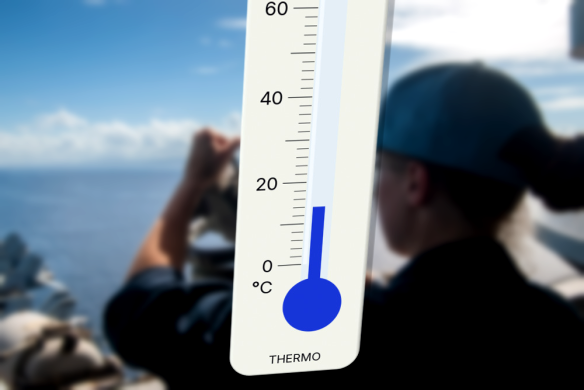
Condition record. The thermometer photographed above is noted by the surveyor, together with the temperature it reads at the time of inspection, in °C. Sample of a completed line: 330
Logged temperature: 14
